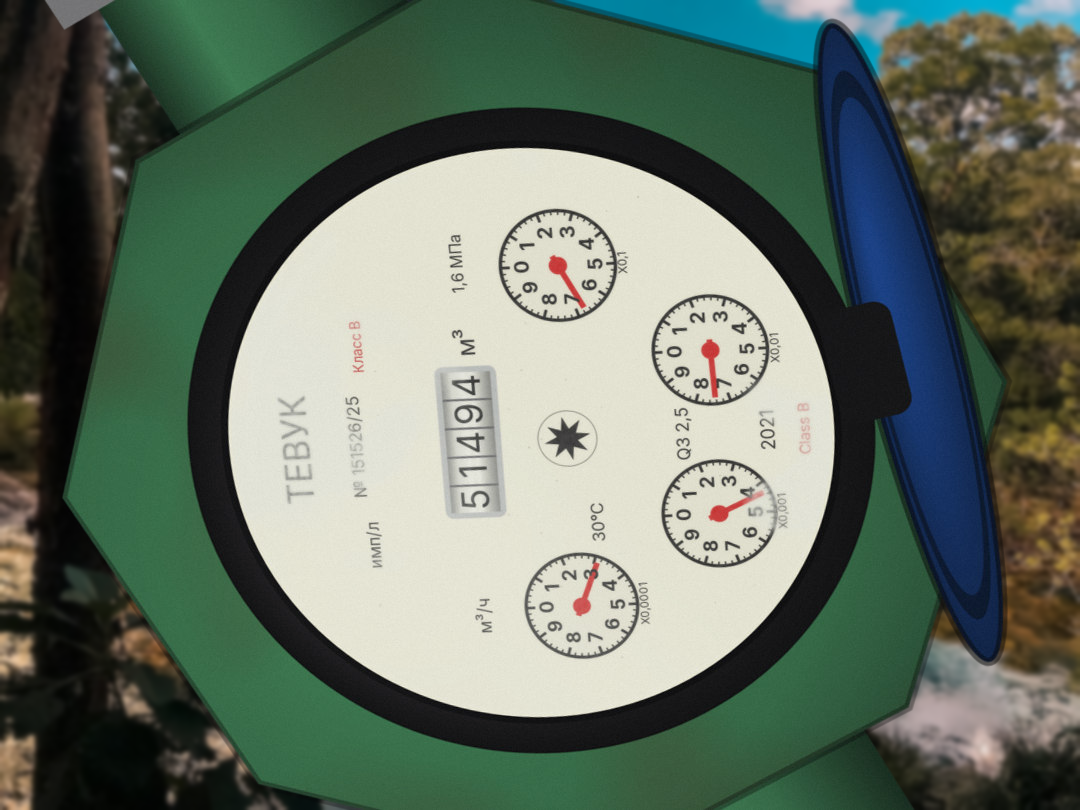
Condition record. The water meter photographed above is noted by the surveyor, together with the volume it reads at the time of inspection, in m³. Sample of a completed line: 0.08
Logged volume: 51494.6743
